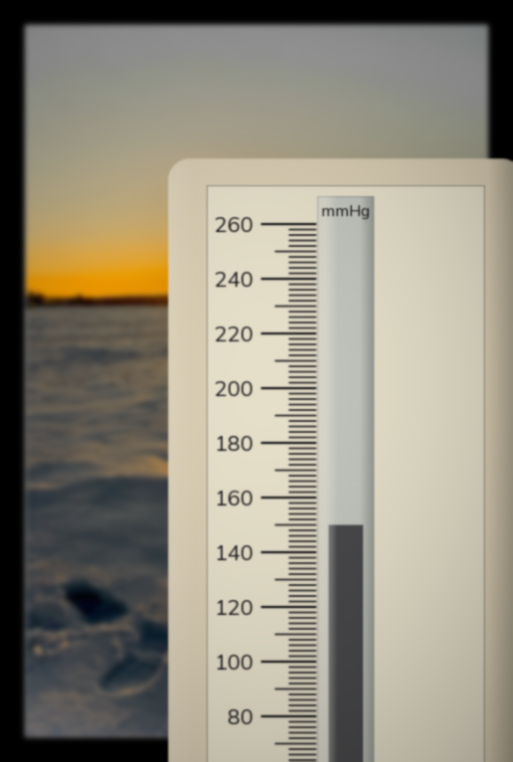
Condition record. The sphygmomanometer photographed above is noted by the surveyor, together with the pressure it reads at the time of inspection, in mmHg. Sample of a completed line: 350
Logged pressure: 150
